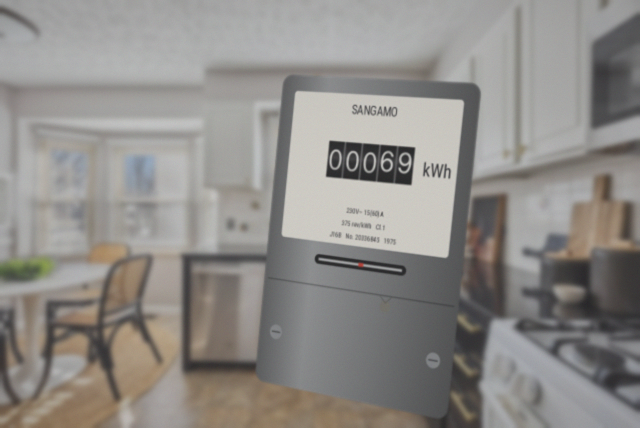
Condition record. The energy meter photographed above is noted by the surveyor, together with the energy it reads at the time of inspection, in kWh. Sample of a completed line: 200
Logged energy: 69
